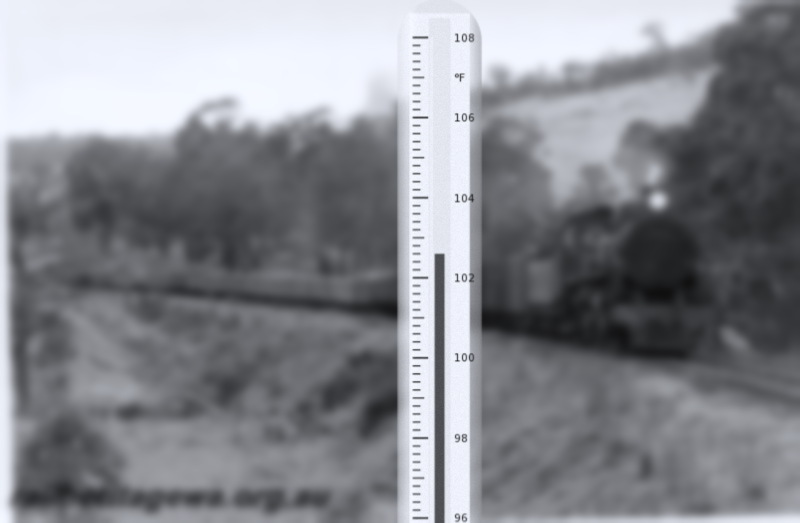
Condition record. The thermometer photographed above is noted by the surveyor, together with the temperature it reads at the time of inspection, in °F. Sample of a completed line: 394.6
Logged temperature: 102.6
